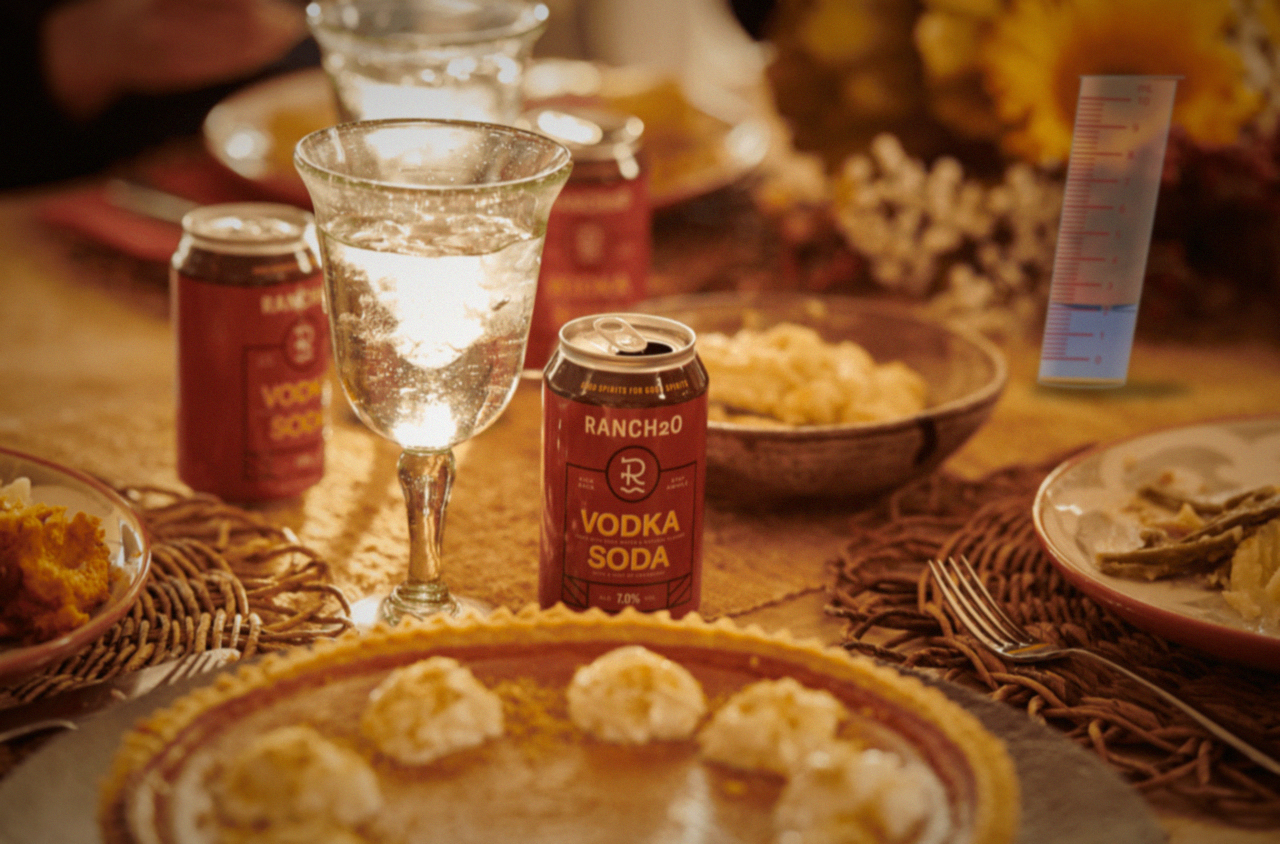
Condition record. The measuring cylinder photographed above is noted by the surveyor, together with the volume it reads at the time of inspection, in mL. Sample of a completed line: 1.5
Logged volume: 2
